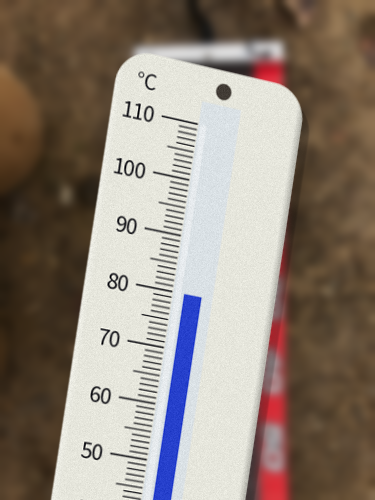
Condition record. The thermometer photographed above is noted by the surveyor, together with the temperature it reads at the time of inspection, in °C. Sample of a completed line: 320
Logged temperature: 80
